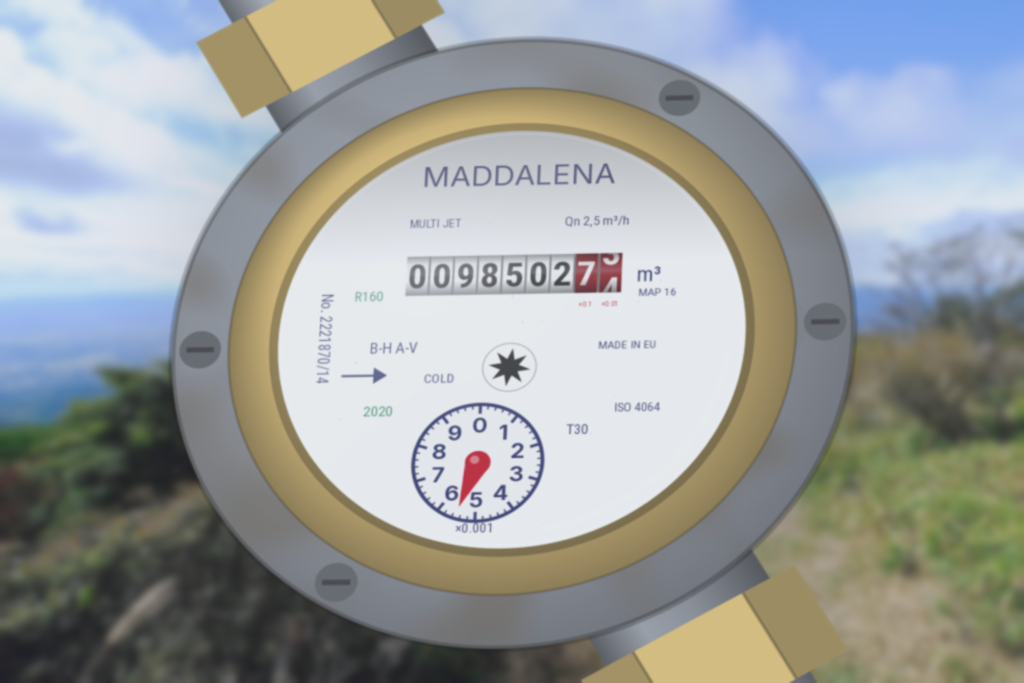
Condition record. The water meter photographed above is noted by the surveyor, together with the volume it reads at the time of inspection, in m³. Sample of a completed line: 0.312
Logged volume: 98502.735
